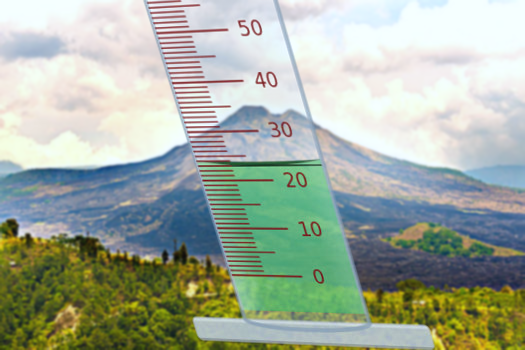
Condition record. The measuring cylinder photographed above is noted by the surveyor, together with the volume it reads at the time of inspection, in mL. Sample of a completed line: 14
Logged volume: 23
